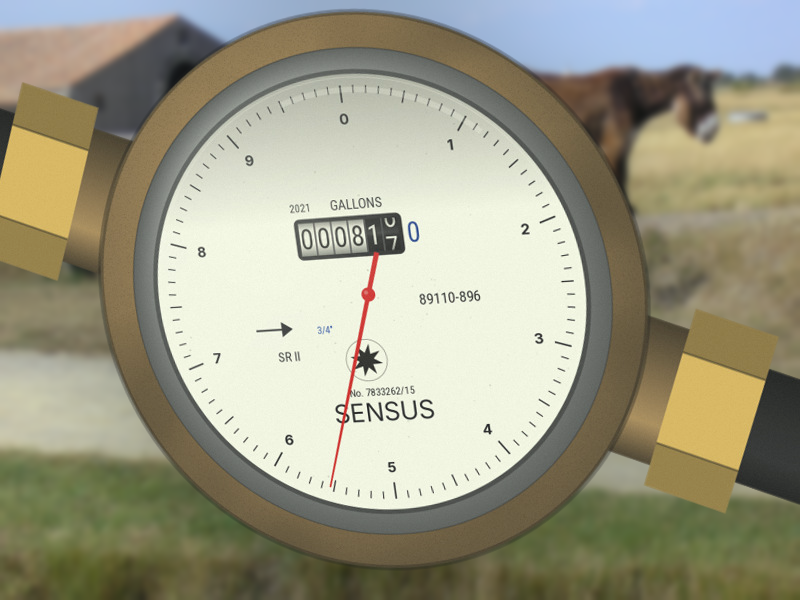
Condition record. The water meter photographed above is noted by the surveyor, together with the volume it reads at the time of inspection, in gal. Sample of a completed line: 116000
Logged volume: 8165.5
